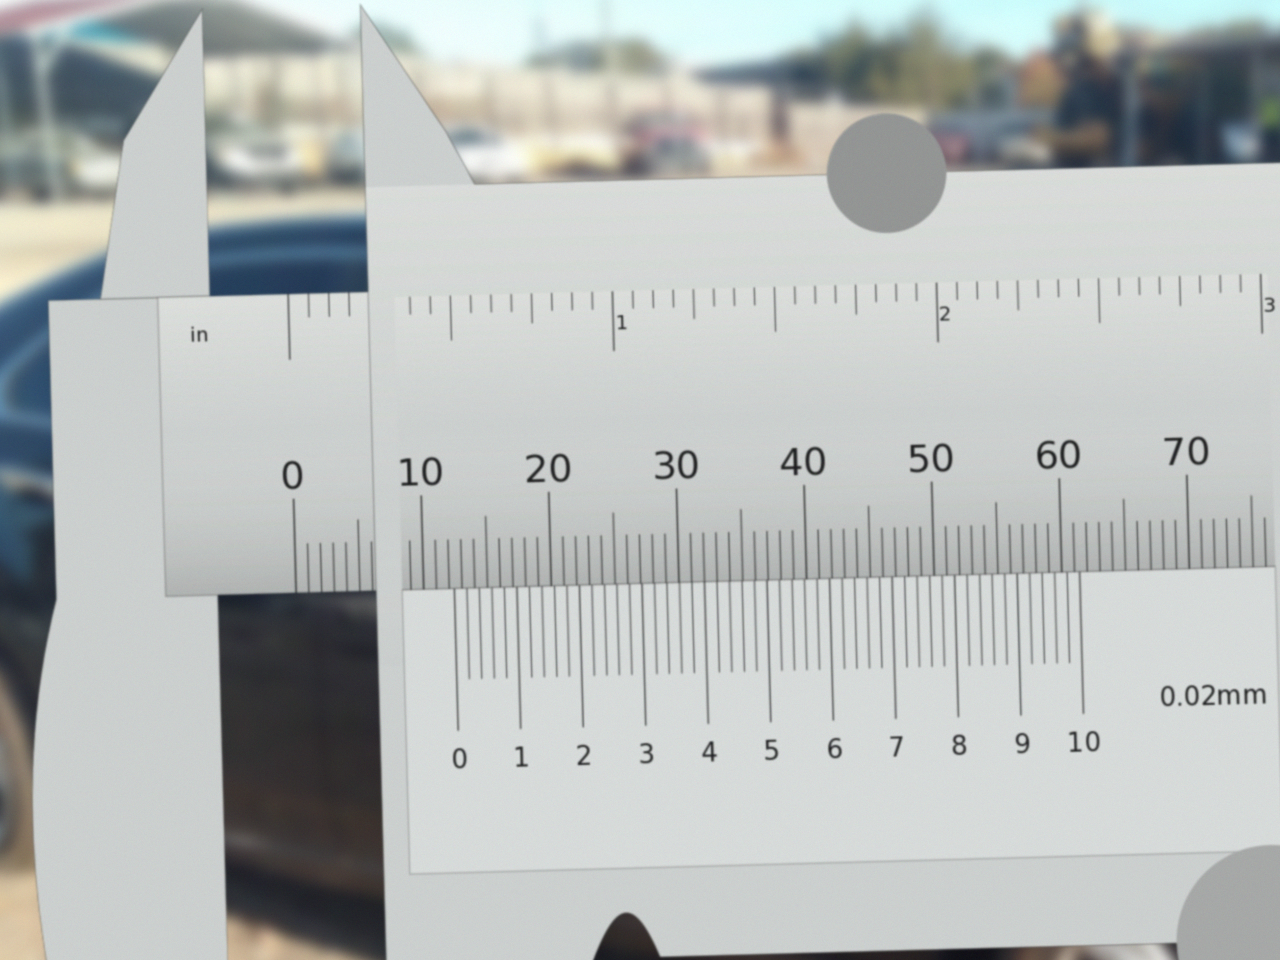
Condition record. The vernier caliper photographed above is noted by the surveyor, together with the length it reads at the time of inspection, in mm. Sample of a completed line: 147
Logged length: 12.4
